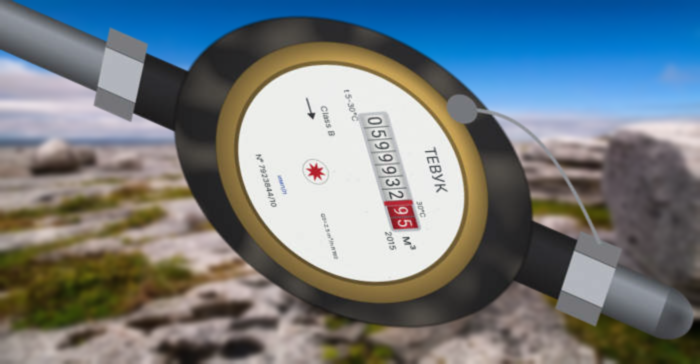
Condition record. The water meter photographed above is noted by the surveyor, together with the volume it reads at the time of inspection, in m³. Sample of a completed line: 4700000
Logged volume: 599932.95
